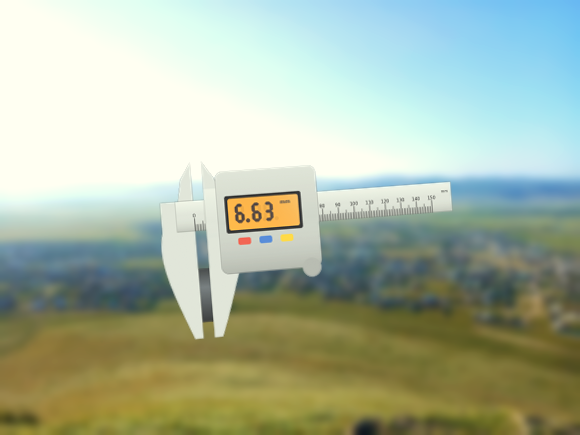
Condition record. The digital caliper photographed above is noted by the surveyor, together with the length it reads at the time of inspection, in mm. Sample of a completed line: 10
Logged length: 6.63
